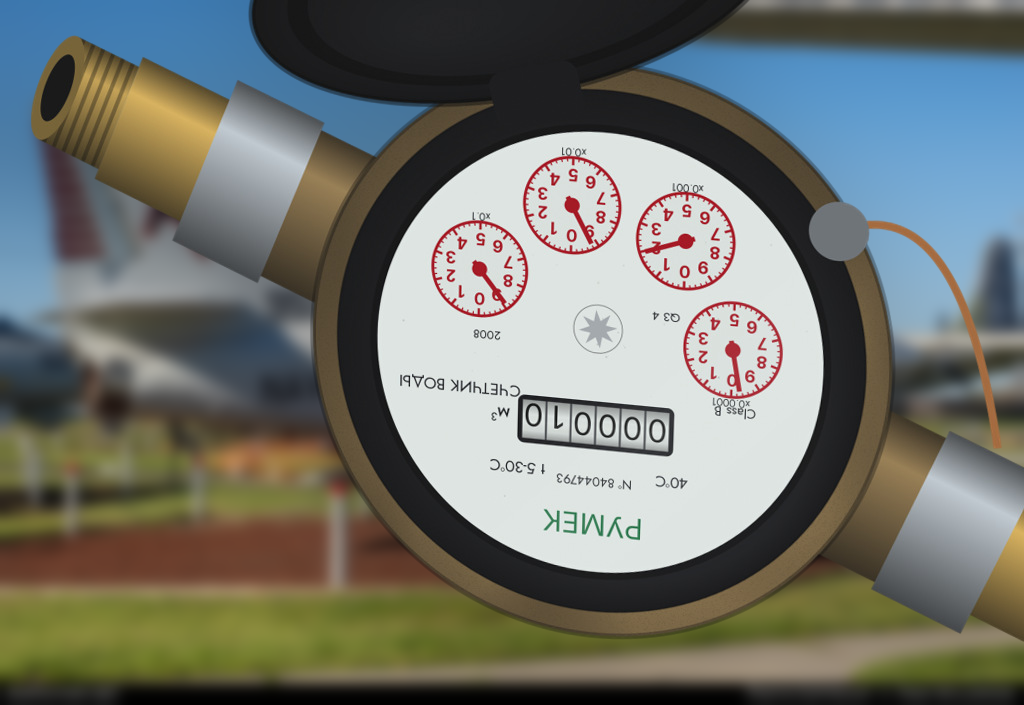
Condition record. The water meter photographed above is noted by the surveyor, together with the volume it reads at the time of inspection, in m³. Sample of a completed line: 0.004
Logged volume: 9.8919
